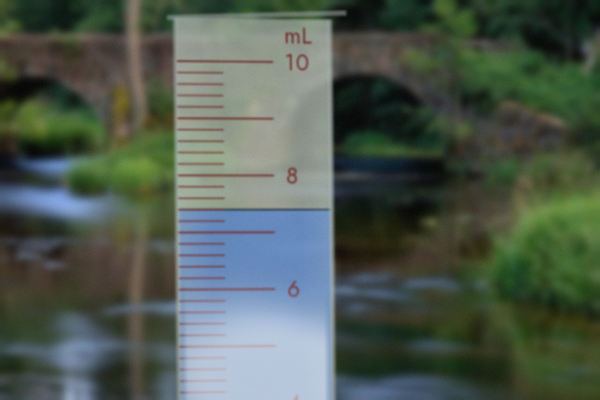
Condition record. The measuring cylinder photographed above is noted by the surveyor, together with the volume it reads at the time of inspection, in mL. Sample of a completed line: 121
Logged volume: 7.4
